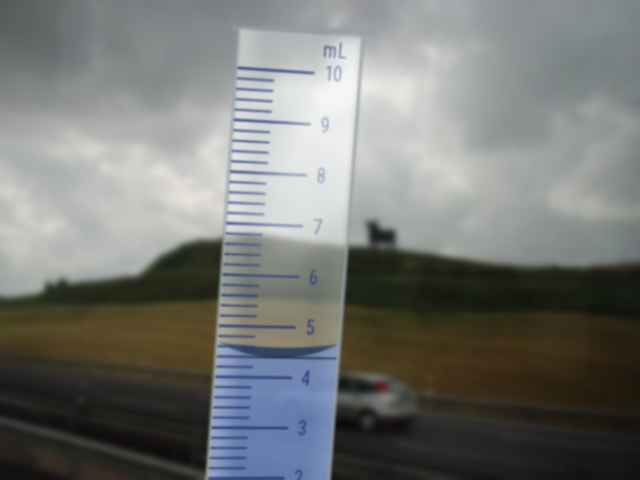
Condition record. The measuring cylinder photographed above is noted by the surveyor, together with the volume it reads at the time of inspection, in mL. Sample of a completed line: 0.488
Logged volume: 4.4
